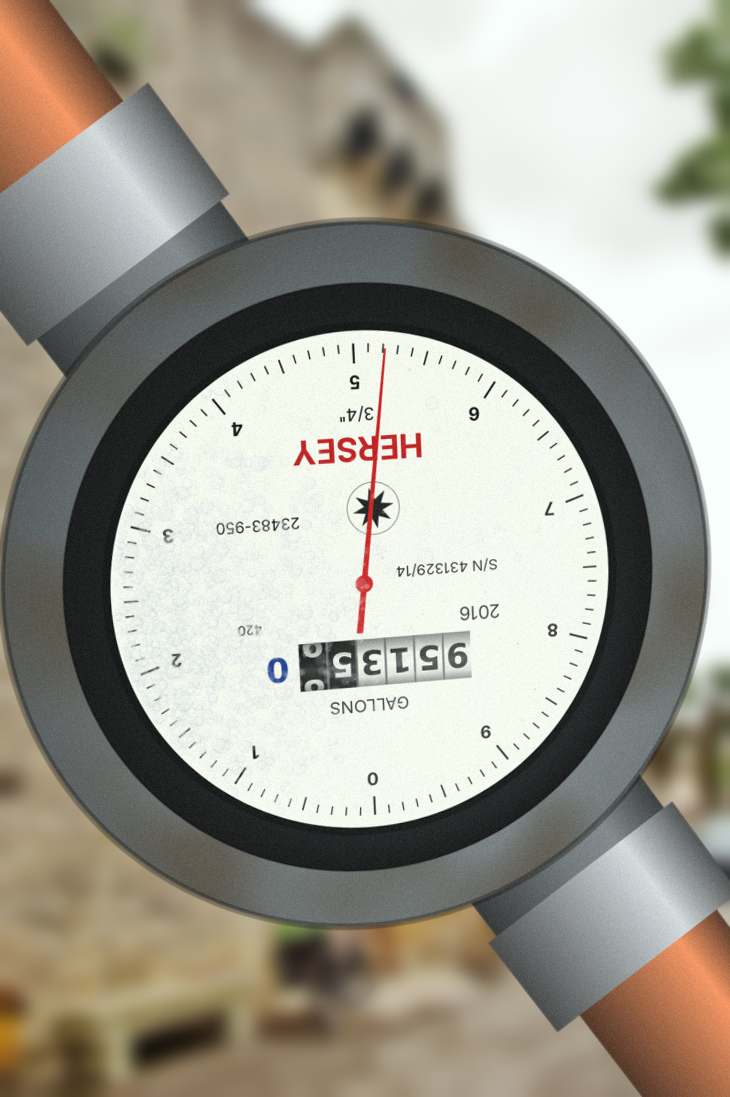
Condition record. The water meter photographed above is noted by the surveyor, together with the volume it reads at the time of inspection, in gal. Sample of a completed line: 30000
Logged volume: 9513585.2
